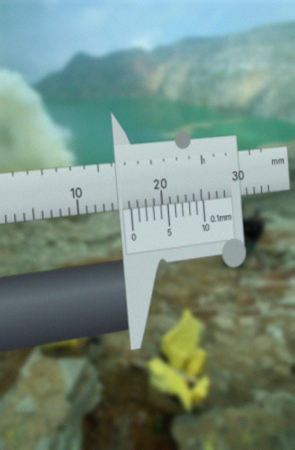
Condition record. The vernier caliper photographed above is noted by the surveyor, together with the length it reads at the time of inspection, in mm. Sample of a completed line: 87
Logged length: 16.2
